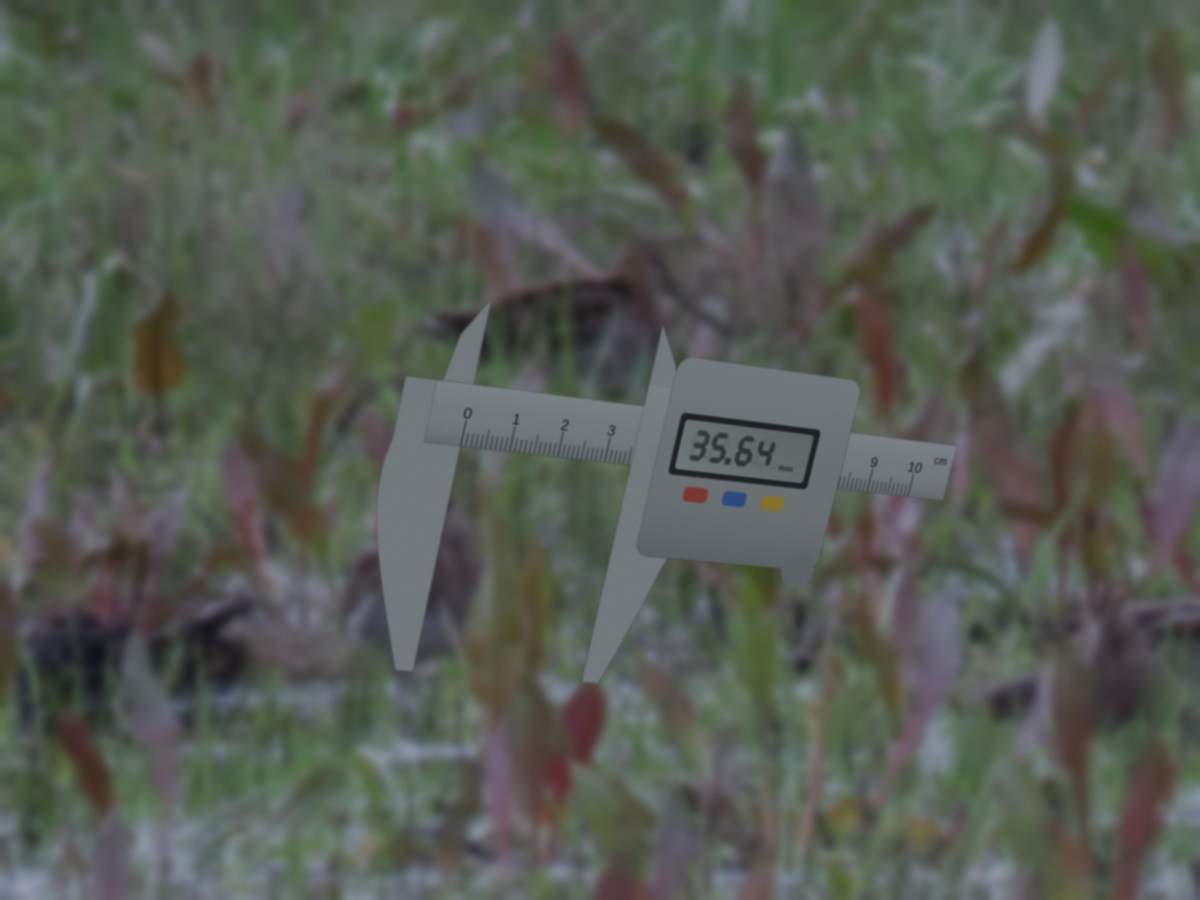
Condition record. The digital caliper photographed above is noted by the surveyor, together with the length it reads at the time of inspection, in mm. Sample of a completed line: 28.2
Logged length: 35.64
